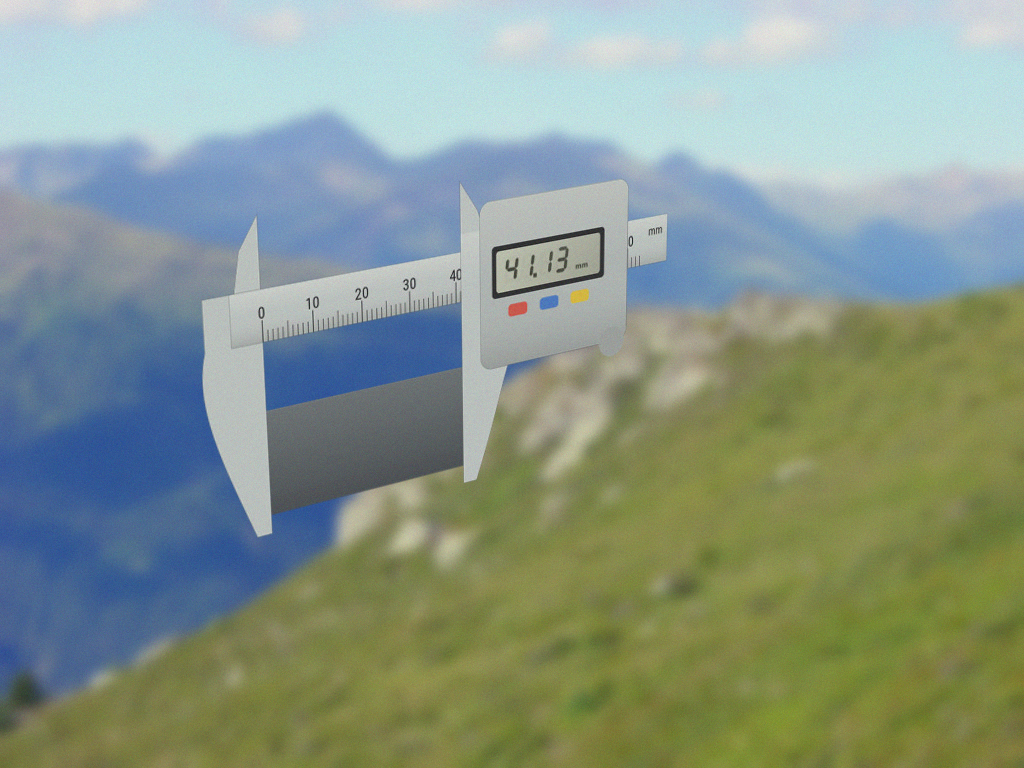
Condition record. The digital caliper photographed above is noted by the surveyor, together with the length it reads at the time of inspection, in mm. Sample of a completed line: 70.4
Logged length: 41.13
